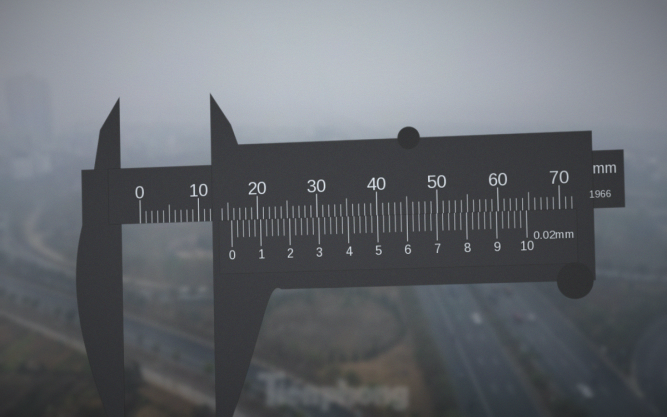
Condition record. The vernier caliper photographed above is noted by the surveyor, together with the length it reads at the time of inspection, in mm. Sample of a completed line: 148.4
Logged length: 15.6
